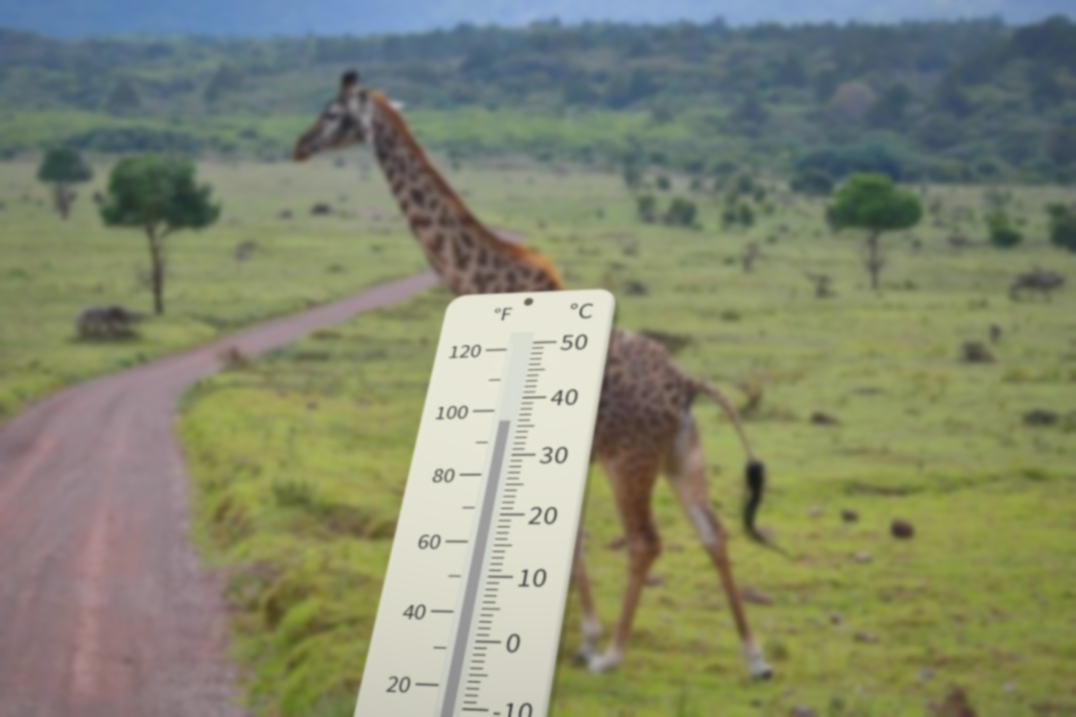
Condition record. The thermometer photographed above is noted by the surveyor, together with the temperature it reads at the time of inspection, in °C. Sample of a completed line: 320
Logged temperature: 36
